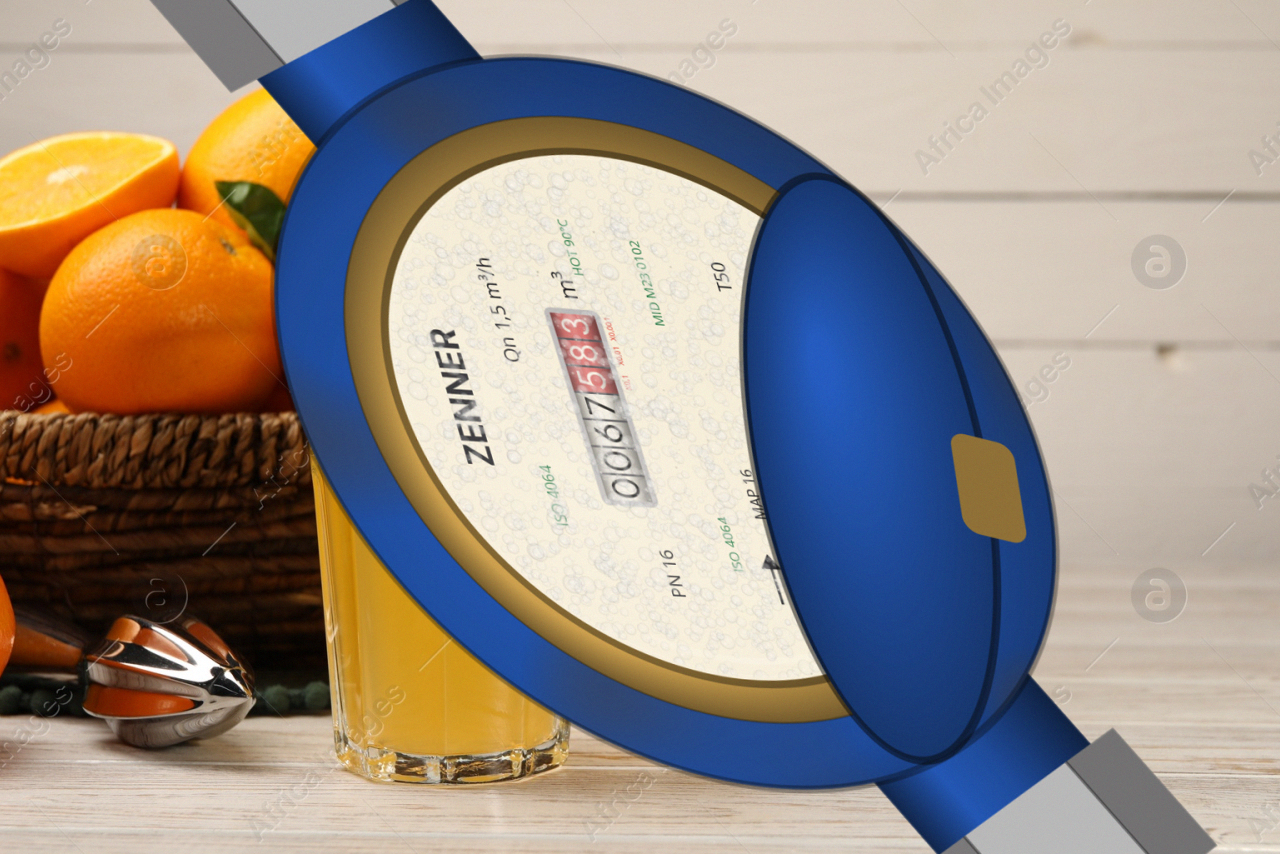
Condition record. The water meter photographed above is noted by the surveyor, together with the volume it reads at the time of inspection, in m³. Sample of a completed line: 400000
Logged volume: 67.583
